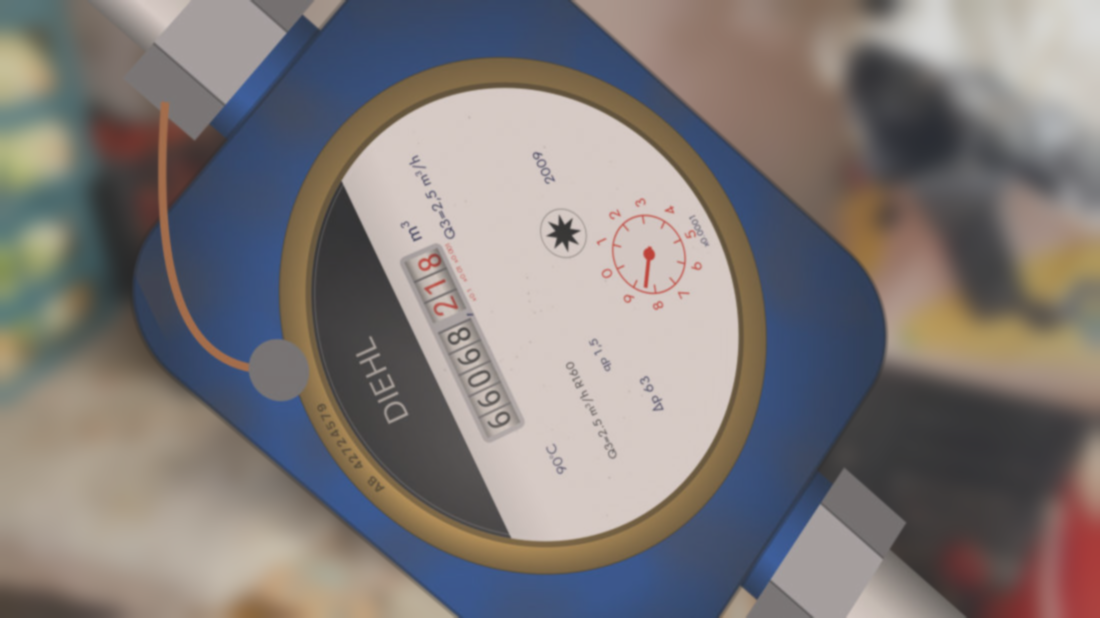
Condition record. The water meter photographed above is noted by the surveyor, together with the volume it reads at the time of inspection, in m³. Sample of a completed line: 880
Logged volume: 66068.2178
